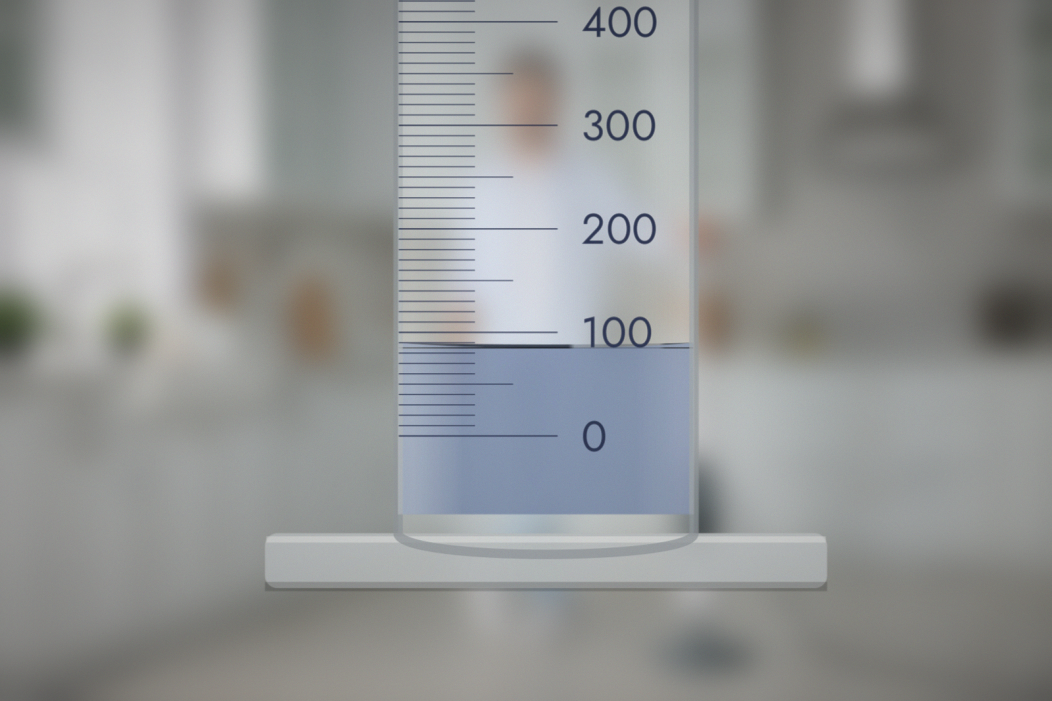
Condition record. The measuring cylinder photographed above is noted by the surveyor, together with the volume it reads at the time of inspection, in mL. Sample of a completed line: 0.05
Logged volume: 85
